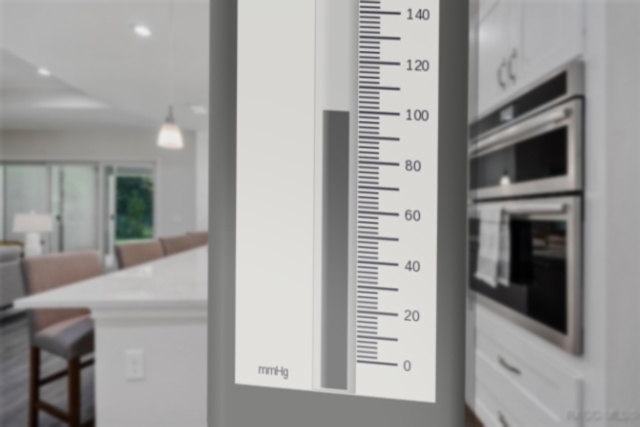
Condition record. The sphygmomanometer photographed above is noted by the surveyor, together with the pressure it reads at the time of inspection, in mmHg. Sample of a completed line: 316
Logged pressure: 100
